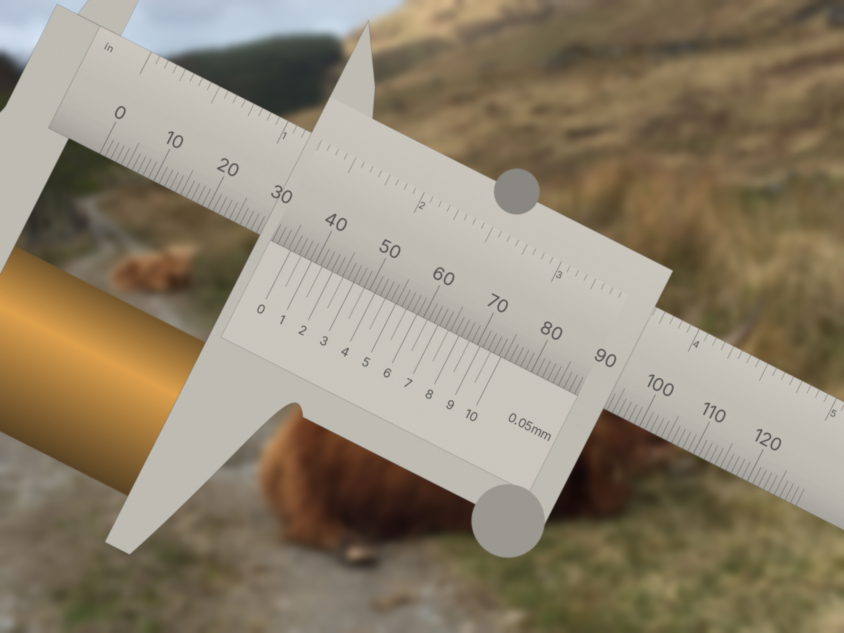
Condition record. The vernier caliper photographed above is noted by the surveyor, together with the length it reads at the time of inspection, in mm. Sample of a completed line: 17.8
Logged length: 35.4
